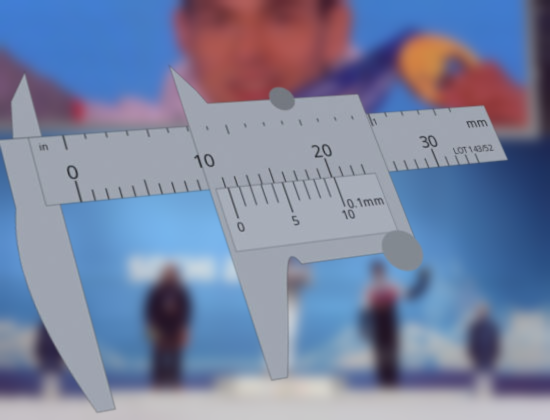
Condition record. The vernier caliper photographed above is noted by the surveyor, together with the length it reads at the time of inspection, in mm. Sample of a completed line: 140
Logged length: 11.2
